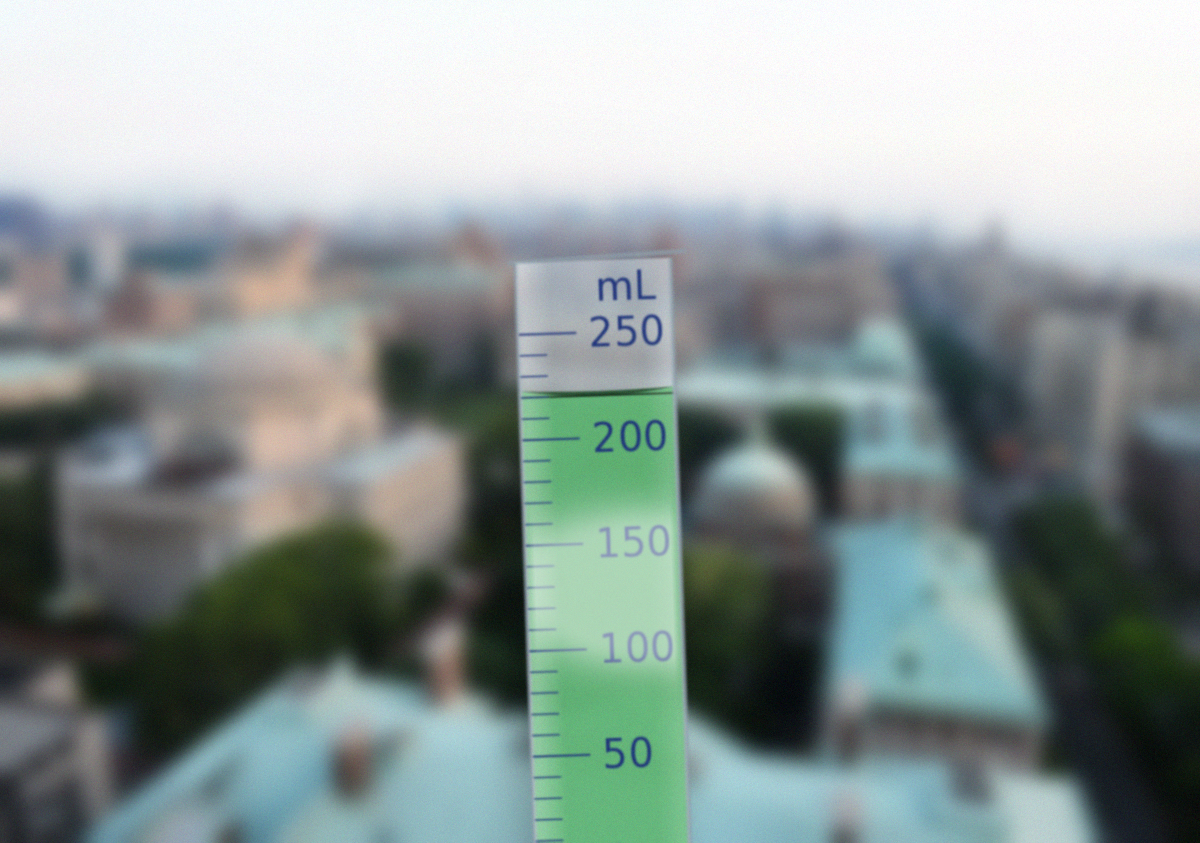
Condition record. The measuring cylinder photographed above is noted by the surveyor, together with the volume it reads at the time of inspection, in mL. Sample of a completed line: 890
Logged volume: 220
